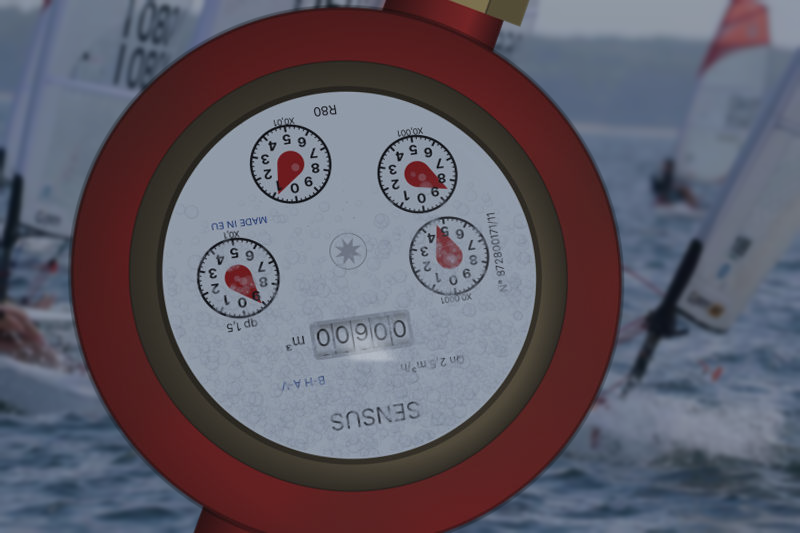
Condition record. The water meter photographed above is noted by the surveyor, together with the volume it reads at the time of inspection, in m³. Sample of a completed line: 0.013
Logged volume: 599.9084
